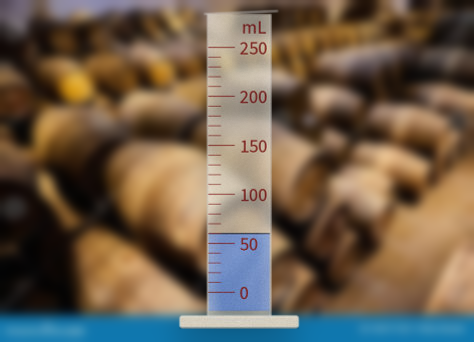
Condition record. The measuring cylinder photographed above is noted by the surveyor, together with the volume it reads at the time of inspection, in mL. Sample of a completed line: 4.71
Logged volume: 60
